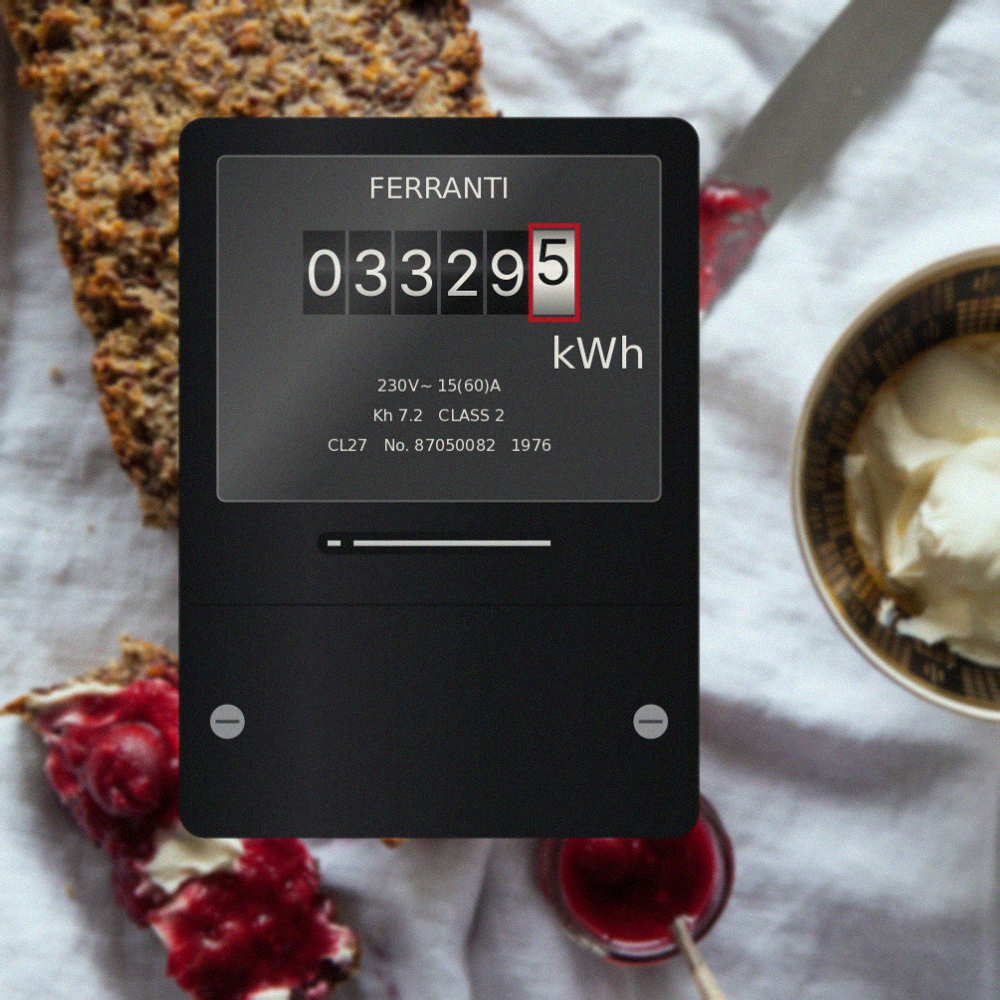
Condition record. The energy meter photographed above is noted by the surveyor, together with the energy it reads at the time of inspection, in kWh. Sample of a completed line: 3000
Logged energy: 3329.5
